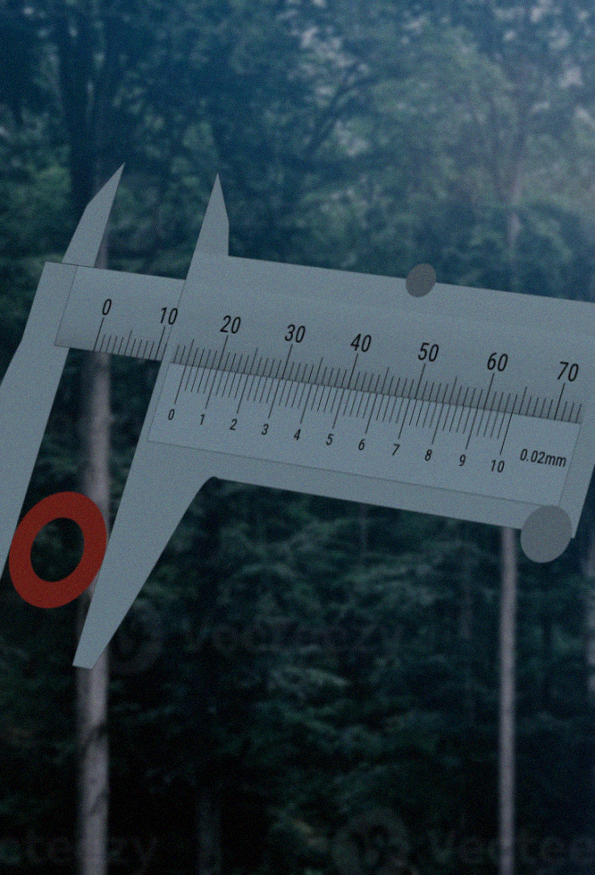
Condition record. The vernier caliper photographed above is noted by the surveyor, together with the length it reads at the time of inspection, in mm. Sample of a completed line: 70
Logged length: 15.0
